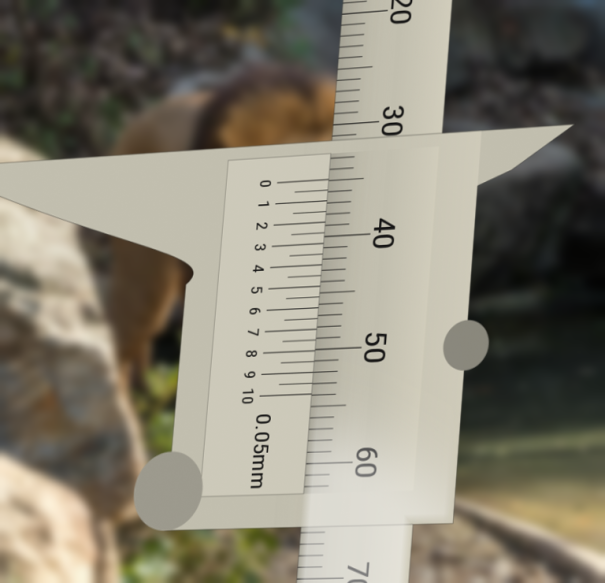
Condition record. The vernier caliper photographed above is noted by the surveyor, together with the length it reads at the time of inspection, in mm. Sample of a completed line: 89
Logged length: 34.9
